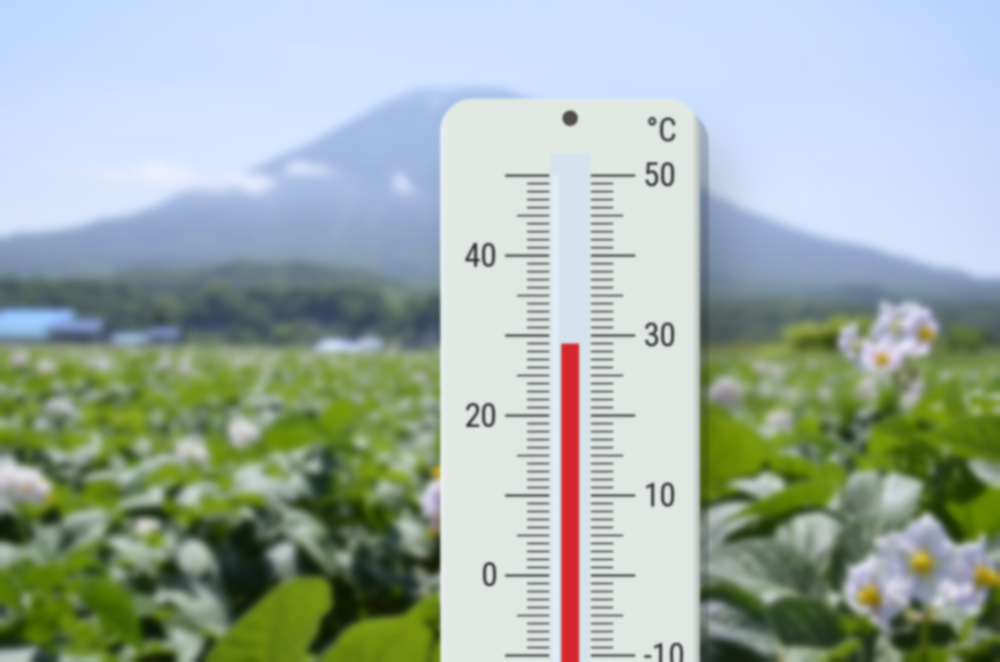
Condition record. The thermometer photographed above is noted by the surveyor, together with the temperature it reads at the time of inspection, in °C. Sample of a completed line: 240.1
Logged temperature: 29
